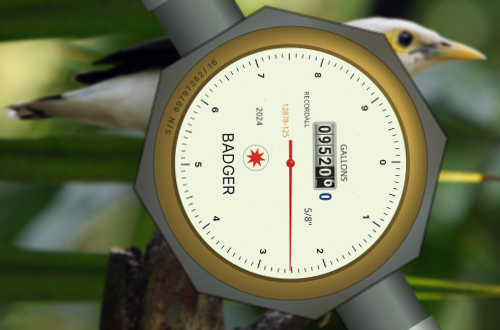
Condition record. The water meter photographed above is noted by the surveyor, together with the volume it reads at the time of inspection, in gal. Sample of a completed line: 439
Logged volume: 952062.5
